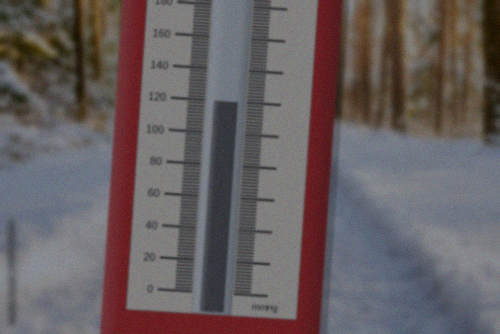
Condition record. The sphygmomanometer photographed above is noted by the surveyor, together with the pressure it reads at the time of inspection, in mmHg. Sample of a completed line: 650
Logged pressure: 120
